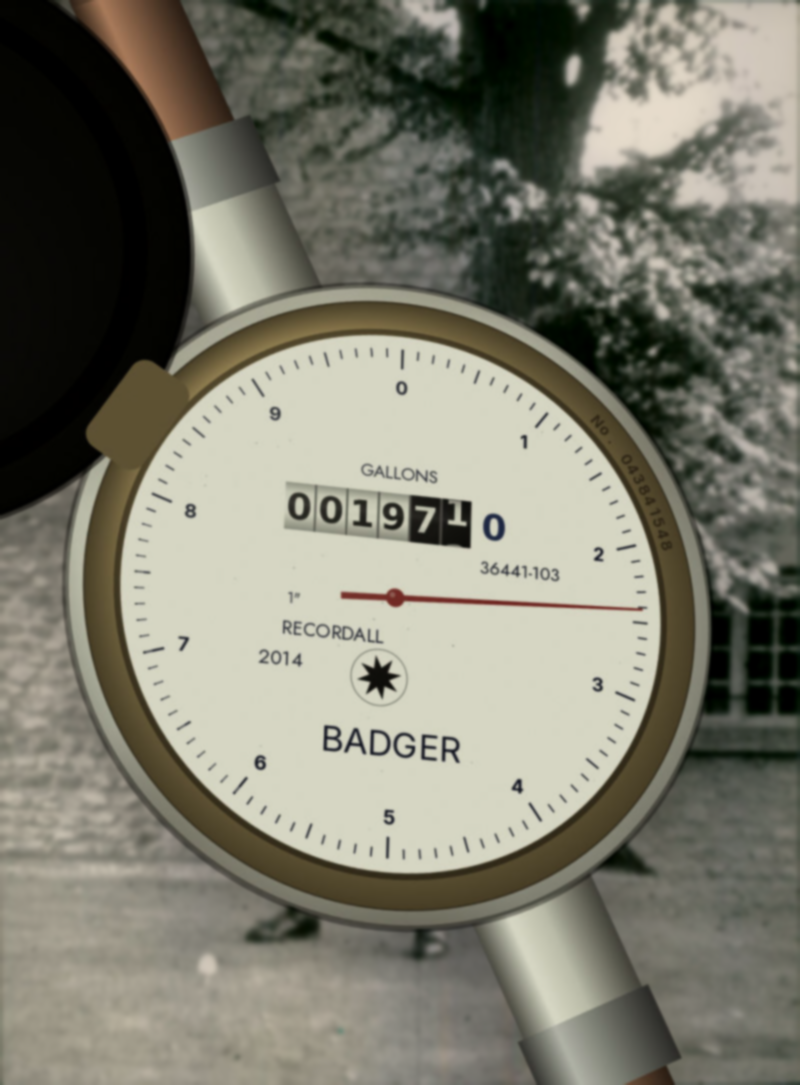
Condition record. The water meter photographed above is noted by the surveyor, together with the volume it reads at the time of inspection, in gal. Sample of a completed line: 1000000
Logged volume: 19712.4
